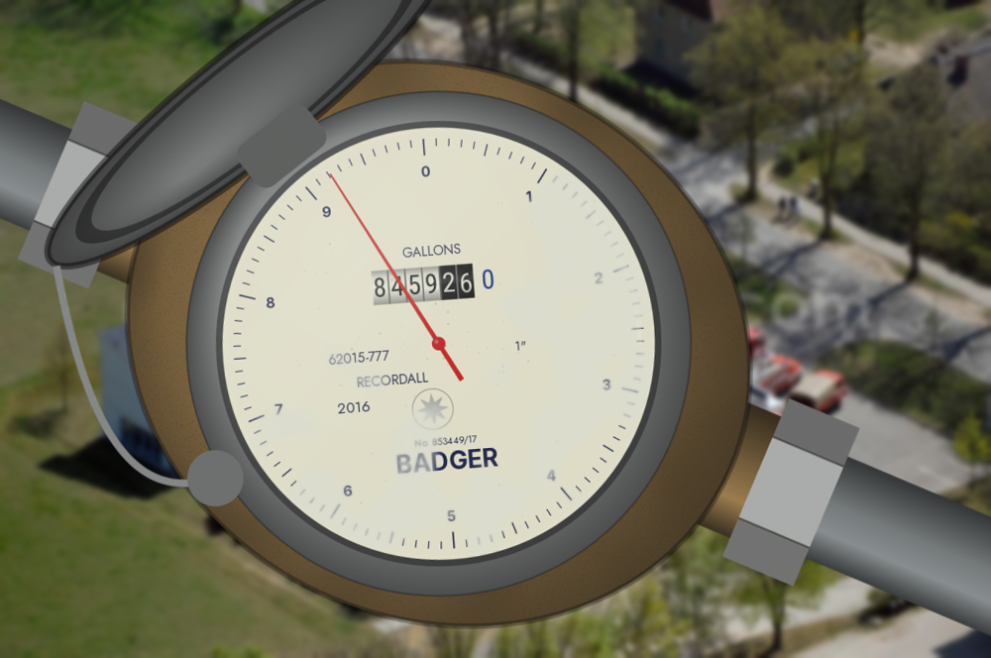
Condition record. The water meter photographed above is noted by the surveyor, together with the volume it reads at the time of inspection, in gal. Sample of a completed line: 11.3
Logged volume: 8459259.2
